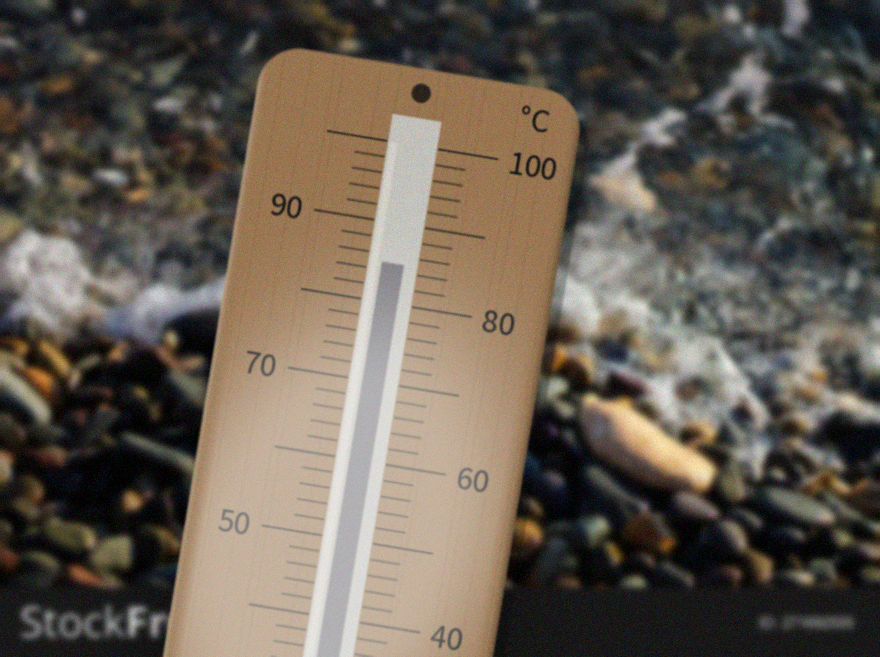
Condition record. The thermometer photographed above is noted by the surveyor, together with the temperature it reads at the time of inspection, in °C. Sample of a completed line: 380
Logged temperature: 85
